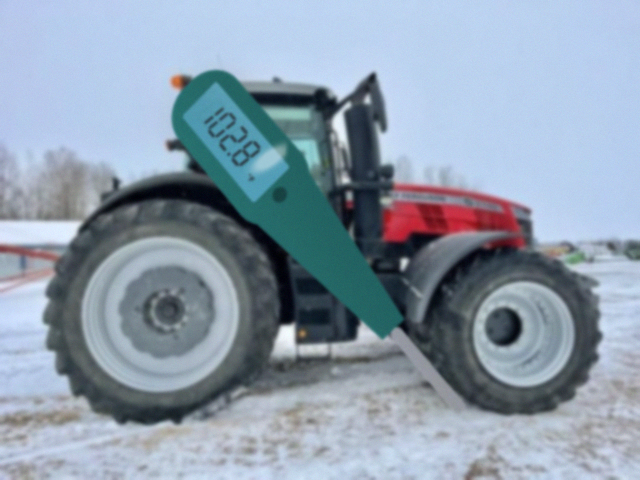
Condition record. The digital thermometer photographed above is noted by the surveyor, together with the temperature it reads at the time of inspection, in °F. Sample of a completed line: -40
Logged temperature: 102.8
